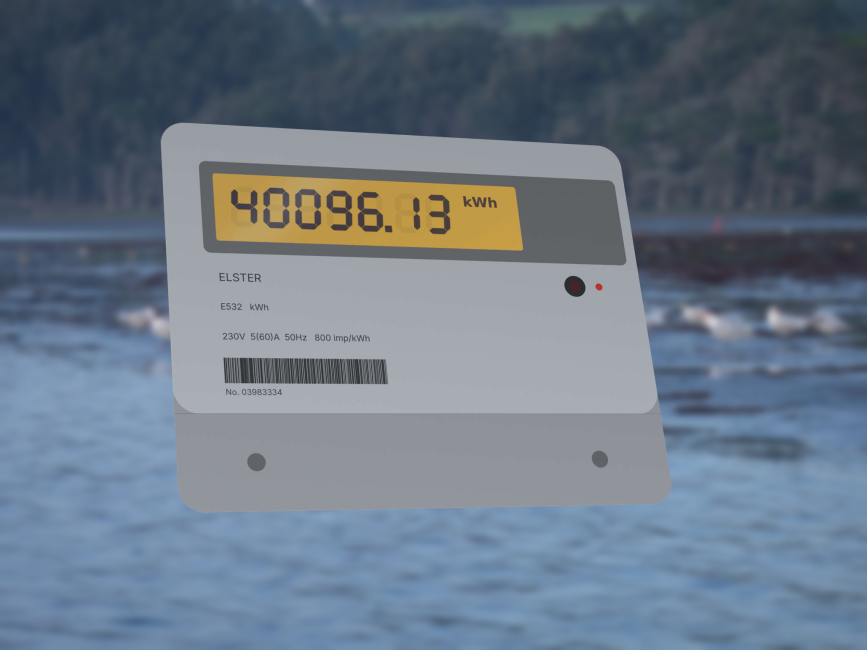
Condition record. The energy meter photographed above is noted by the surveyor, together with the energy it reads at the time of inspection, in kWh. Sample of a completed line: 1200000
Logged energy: 40096.13
